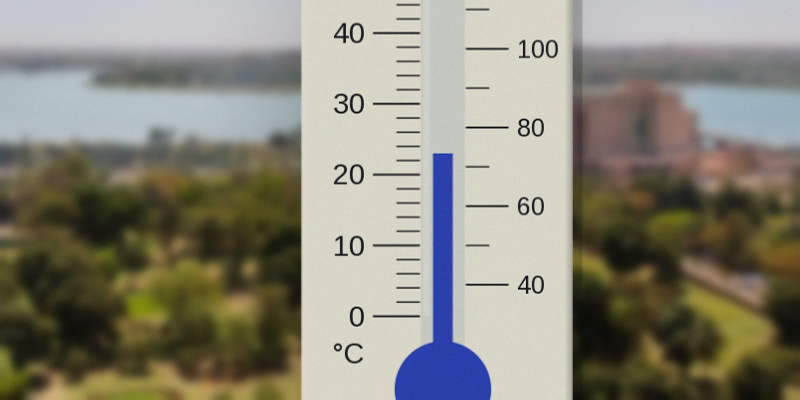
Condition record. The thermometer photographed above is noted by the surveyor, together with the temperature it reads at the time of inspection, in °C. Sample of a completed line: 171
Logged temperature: 23
